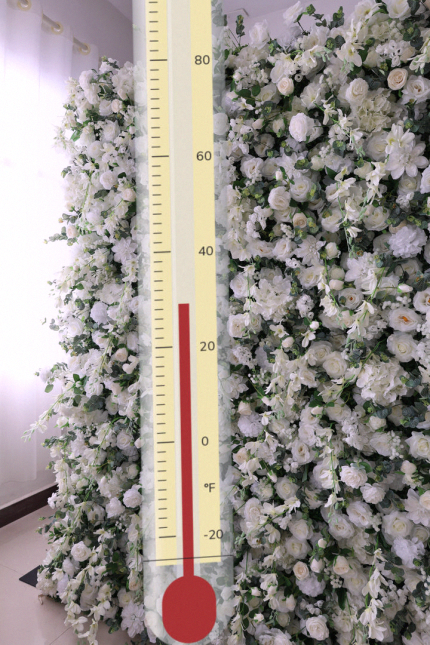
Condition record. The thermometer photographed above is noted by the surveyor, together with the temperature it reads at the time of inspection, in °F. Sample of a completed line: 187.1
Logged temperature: 29
